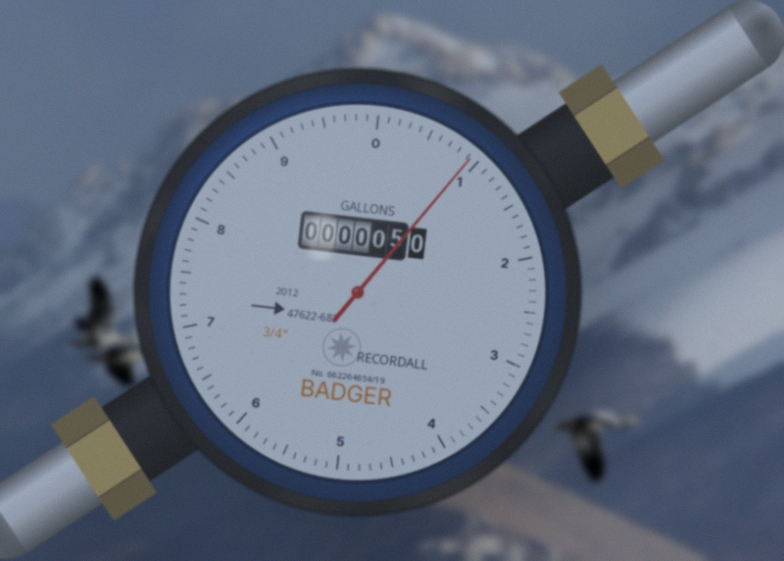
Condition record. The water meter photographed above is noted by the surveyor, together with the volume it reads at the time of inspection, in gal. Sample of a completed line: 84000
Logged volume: 50.9
